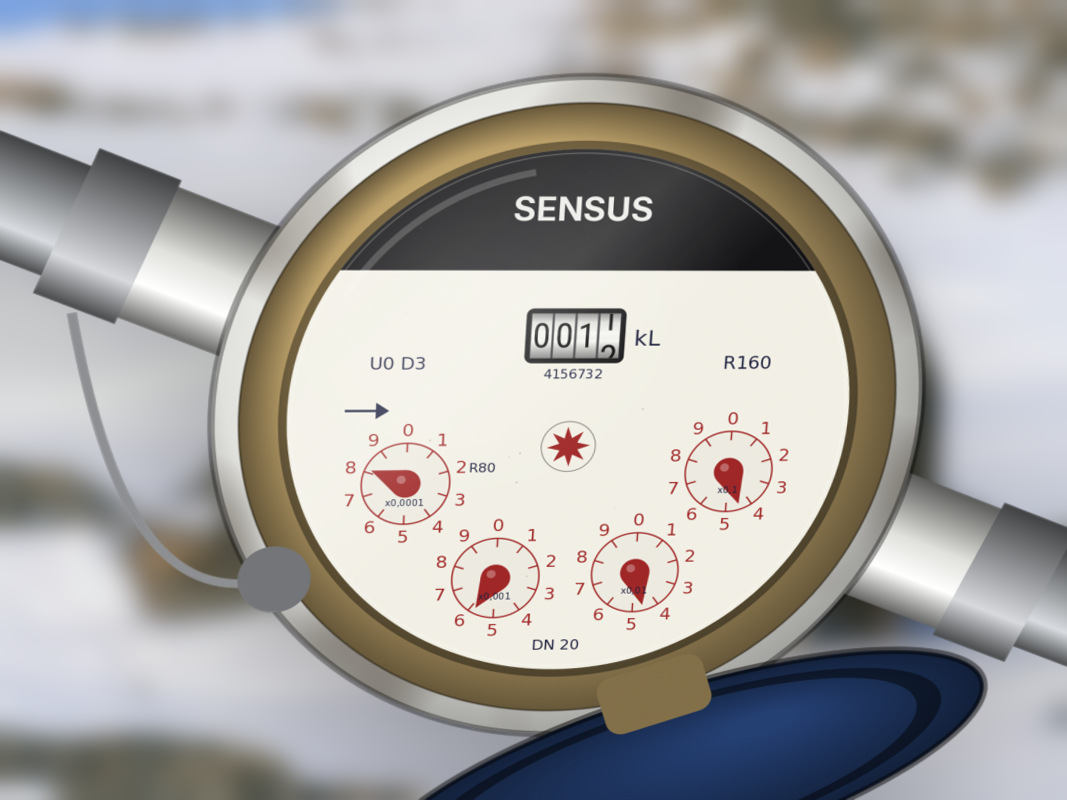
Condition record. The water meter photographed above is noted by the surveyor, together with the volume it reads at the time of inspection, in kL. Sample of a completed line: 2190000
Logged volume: 11.4458
